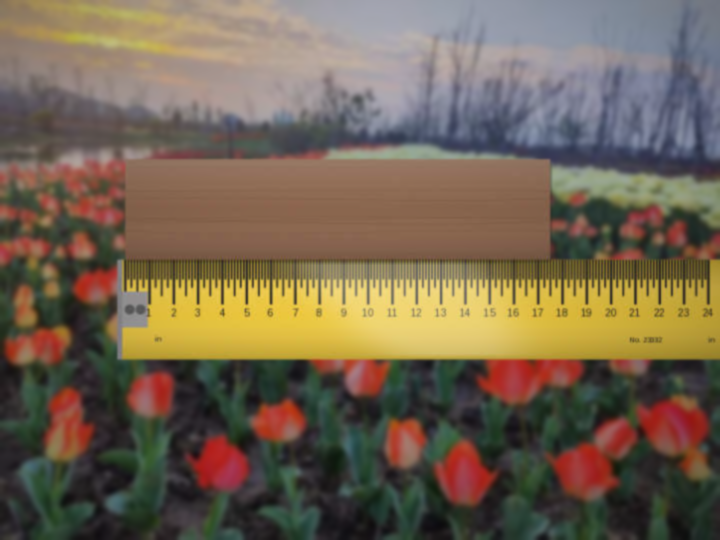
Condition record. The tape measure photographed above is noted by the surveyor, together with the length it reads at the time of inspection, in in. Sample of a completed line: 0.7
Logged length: 17.5
